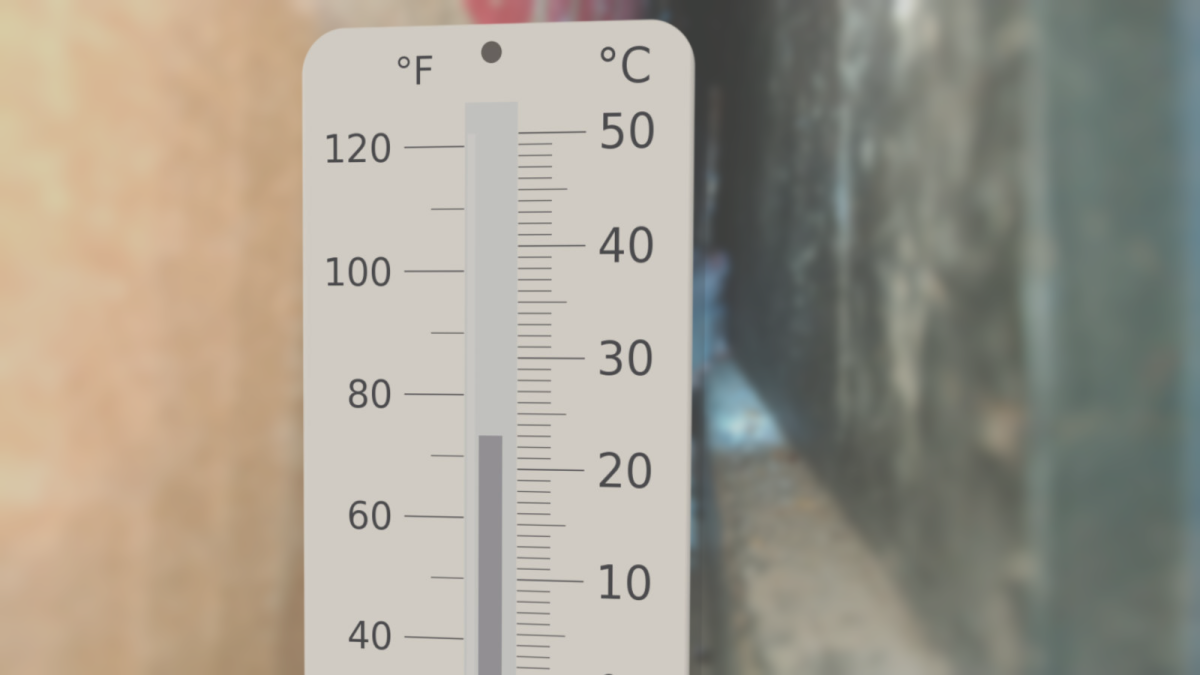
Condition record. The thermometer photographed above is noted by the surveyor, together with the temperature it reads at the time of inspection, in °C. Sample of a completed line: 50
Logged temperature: 23
